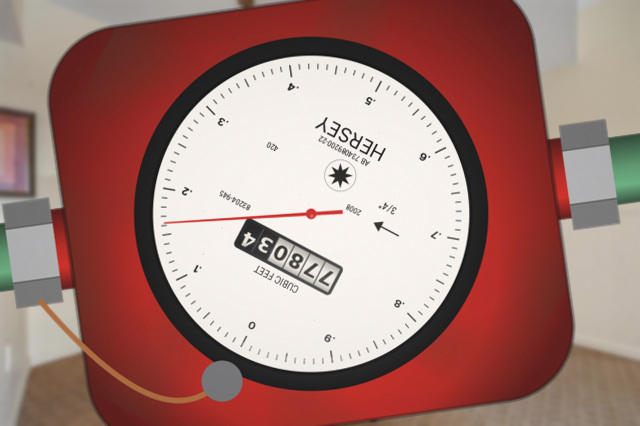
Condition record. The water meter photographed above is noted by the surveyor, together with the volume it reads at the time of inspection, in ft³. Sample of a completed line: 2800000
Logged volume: 778034.16
